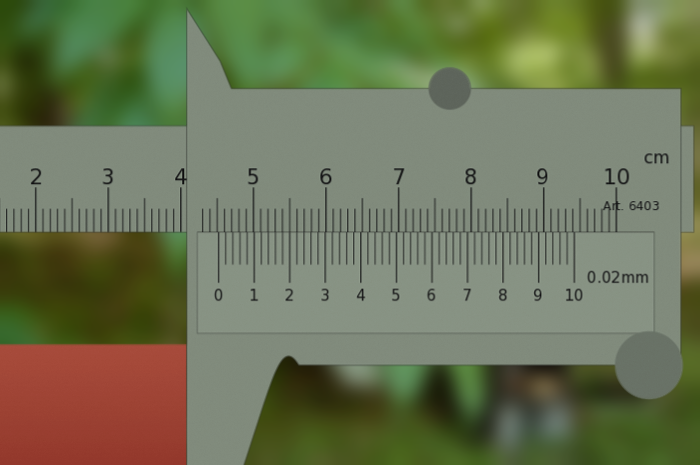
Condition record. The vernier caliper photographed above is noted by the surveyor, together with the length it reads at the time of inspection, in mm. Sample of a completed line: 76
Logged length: 45.2
